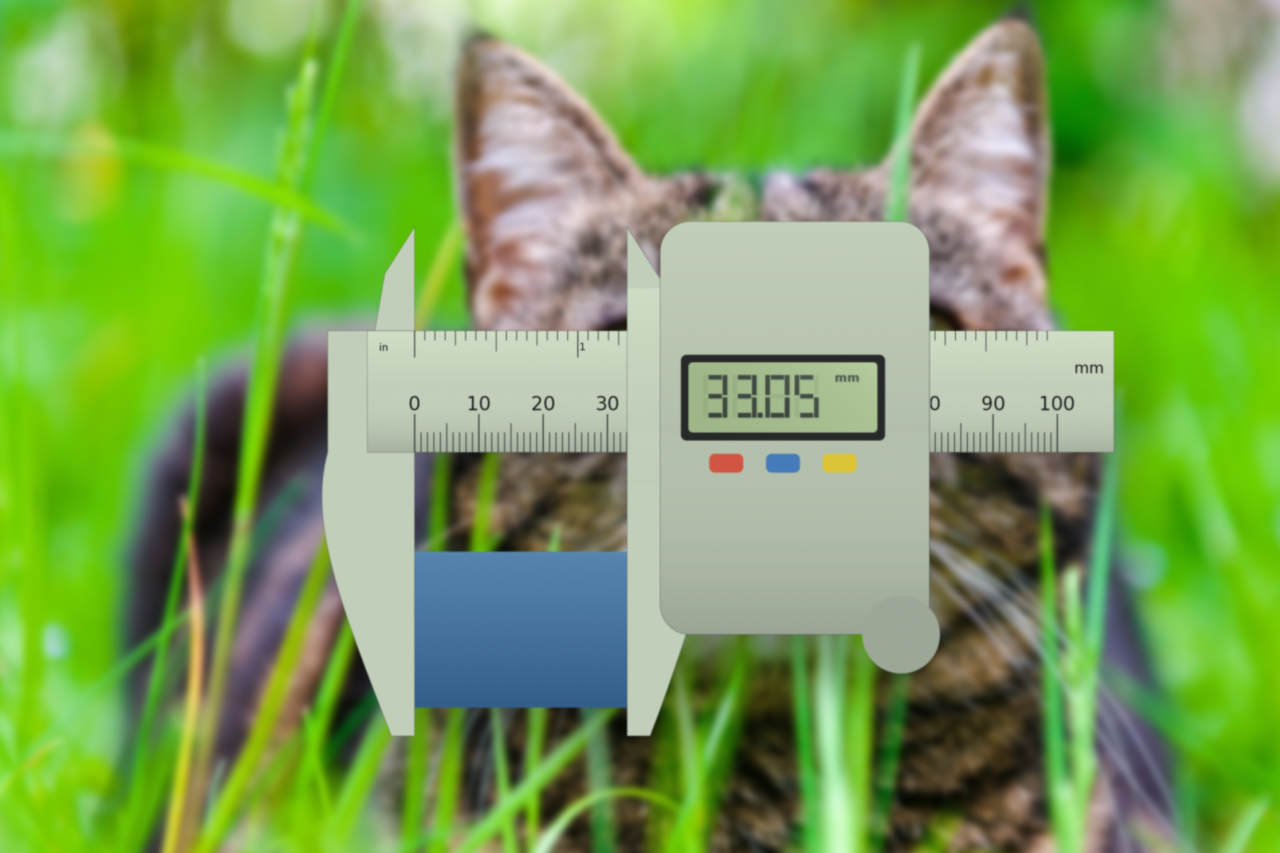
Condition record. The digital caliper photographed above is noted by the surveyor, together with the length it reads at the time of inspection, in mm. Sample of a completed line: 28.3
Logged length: 33.05
